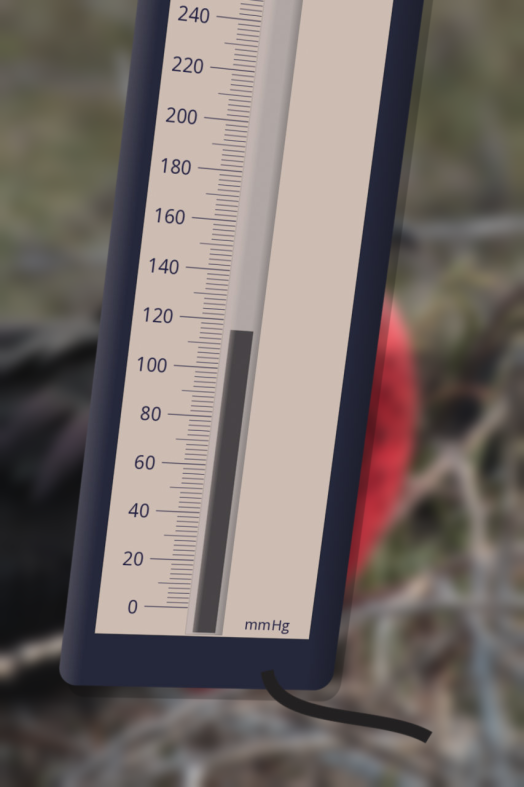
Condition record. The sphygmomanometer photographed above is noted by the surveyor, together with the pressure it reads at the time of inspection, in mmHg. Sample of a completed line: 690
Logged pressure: 116
